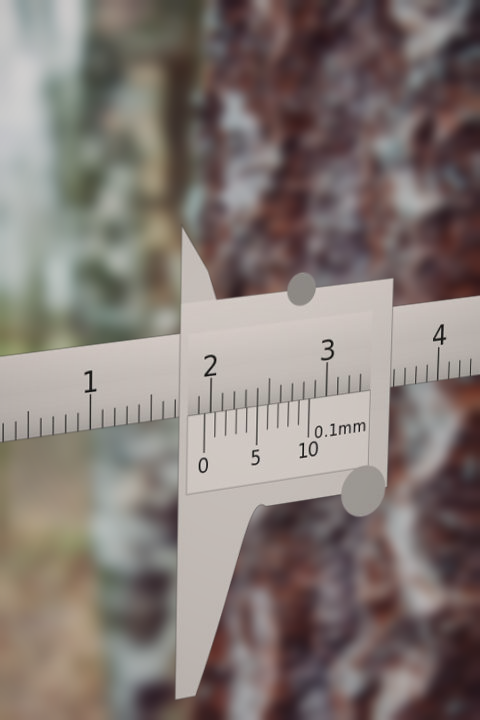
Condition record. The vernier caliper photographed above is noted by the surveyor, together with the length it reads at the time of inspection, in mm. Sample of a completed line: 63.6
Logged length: 19.5
